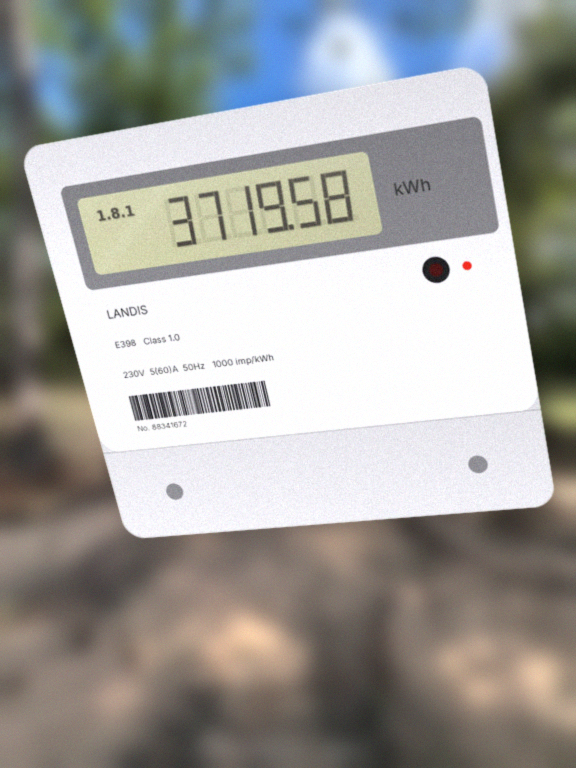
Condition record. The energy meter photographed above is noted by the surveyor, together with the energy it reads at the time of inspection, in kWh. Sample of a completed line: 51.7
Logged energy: 3719.58
